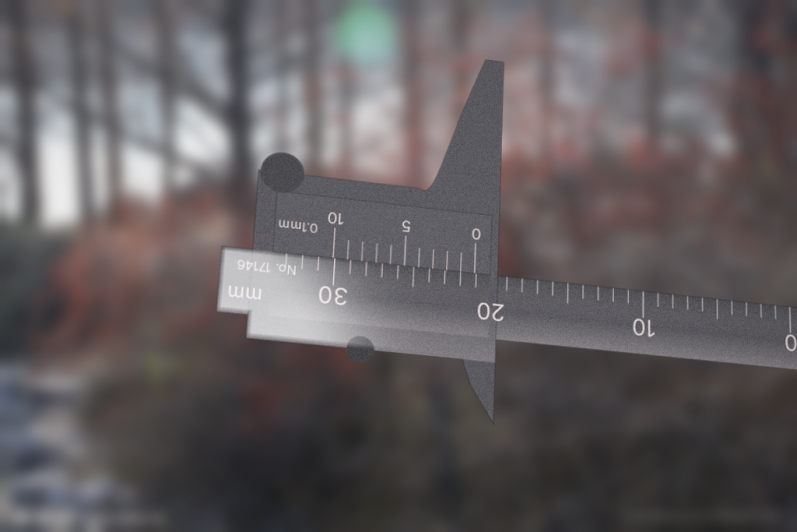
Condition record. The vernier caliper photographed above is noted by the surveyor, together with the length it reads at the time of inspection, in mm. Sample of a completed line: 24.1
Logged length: 21.1
